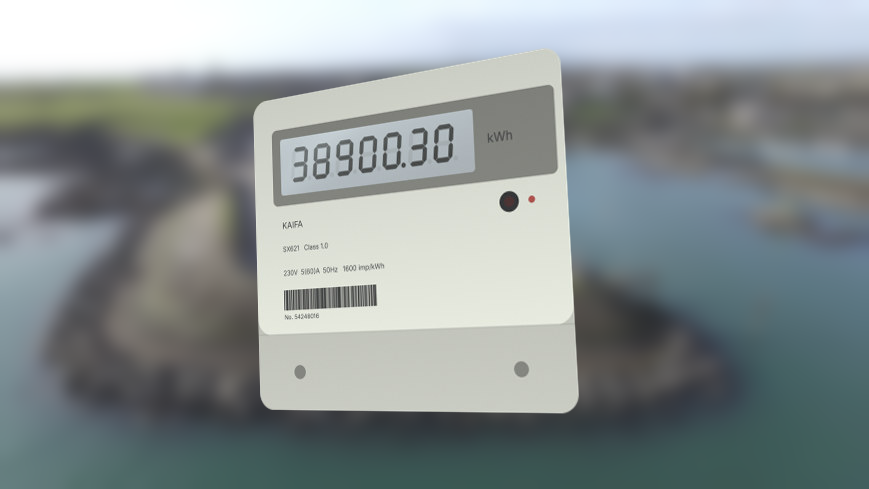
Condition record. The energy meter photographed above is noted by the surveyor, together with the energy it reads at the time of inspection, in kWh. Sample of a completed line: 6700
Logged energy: 38900.30
